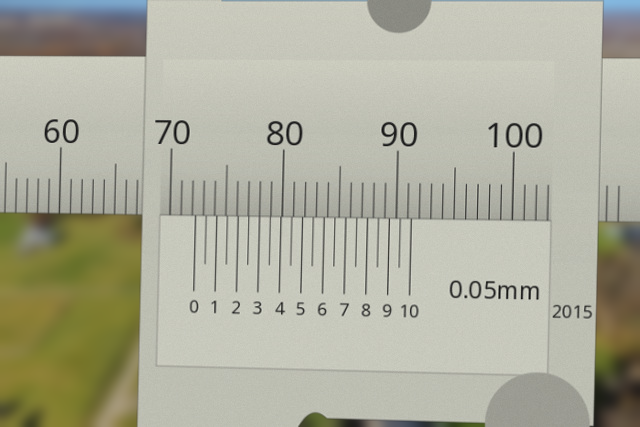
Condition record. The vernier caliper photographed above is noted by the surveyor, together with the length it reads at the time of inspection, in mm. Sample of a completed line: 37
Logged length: 72.3
